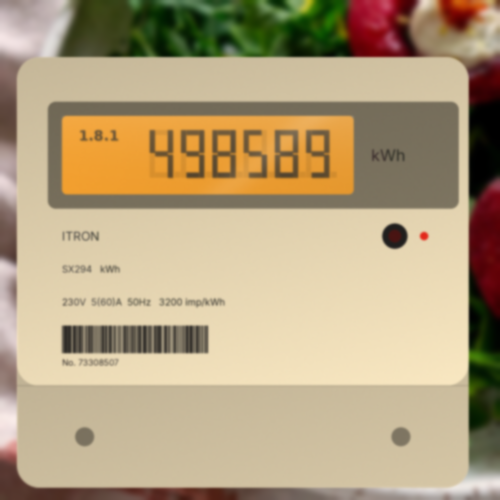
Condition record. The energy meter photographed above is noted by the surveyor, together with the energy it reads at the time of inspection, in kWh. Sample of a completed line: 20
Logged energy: 498589
